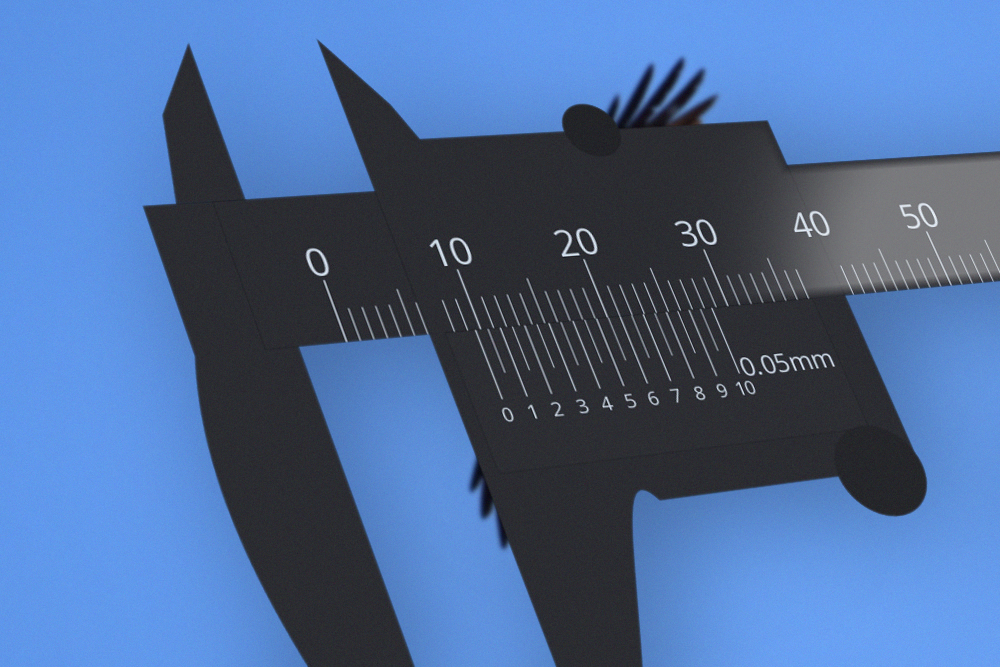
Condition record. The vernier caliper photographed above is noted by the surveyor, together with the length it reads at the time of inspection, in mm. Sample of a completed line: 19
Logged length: 9.6
